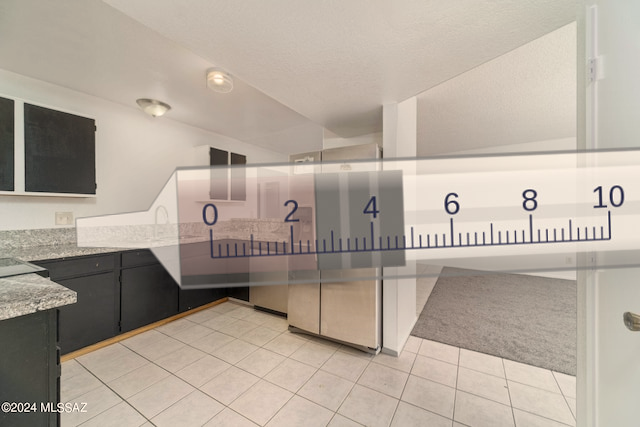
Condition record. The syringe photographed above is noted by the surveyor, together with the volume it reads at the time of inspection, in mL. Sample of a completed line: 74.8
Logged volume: 2.6
